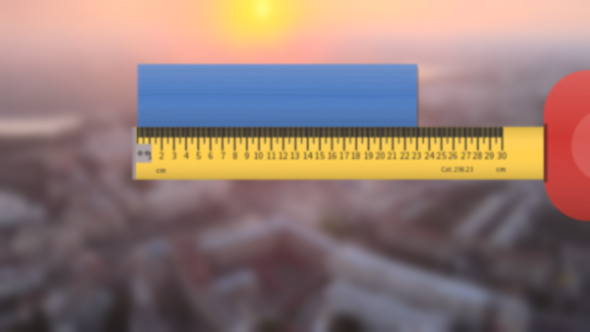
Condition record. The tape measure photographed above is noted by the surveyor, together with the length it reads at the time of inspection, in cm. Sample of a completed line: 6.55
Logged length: 23
